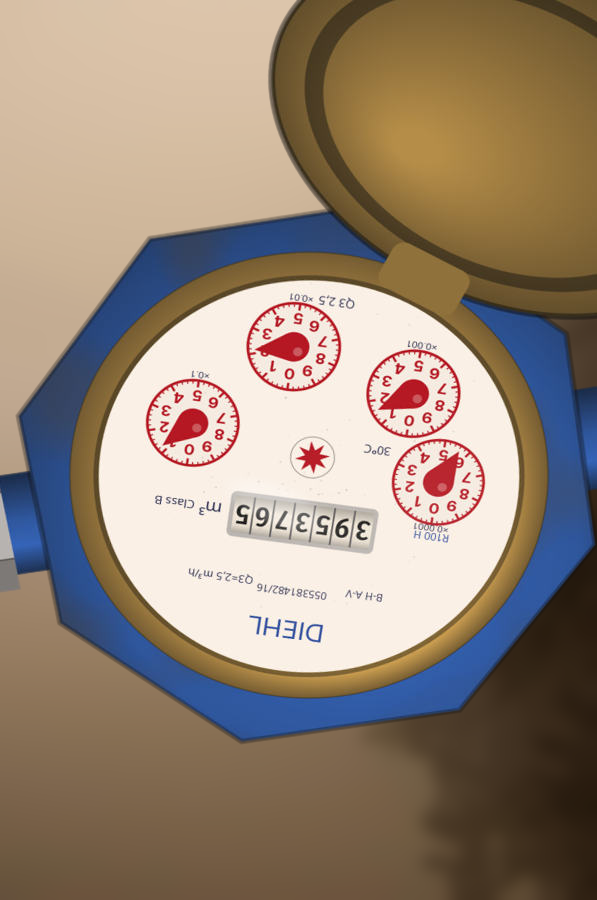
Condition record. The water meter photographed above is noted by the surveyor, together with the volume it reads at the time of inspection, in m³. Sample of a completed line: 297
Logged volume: 3953765.1215
